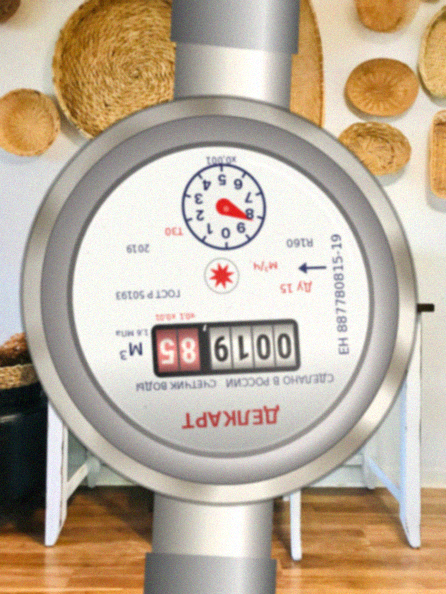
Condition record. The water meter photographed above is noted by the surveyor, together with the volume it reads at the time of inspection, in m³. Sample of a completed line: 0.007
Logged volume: 19.858
